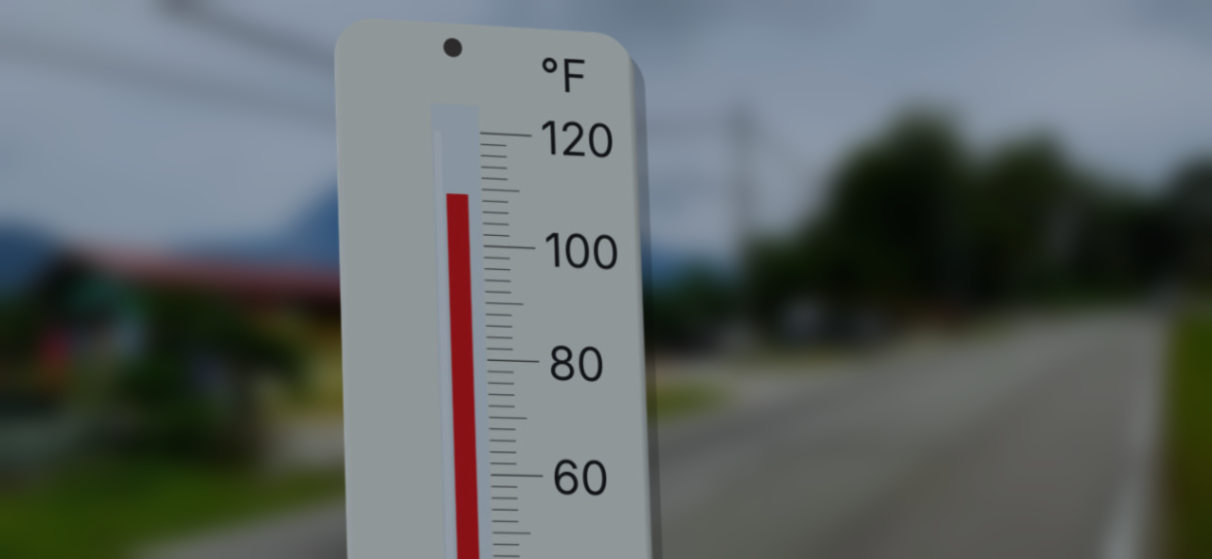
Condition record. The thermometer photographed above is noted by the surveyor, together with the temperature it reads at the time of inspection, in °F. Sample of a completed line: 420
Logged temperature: 109
